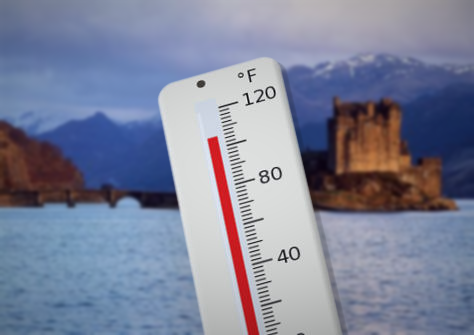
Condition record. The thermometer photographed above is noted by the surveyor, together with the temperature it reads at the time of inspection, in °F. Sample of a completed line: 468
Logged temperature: 106
